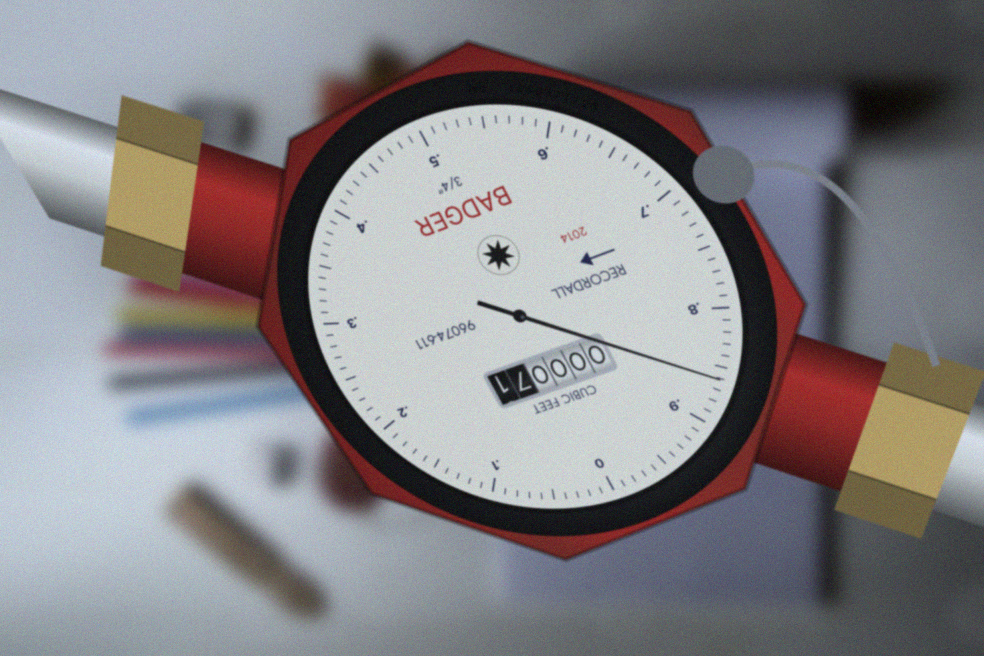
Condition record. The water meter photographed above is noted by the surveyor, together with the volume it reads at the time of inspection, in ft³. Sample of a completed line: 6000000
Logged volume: 70.86
